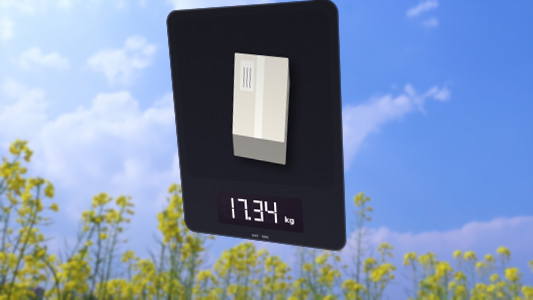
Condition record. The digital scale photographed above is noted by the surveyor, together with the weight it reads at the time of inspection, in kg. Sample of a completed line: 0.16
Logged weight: 17.34
